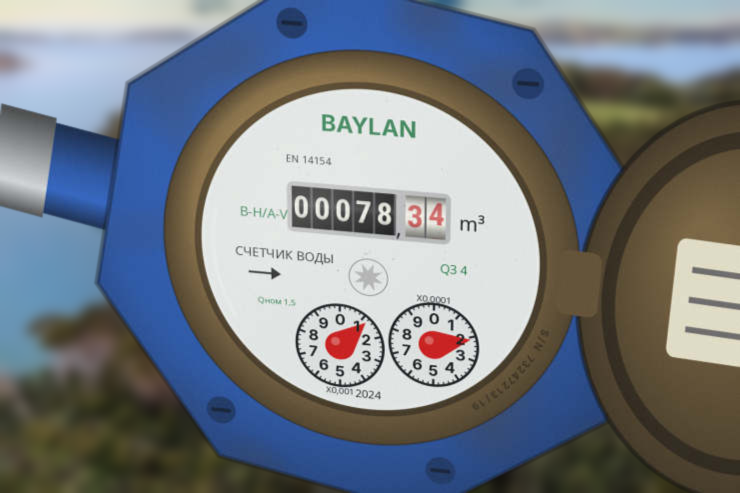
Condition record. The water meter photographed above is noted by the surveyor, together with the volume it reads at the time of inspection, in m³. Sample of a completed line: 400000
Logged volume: 78.3412
